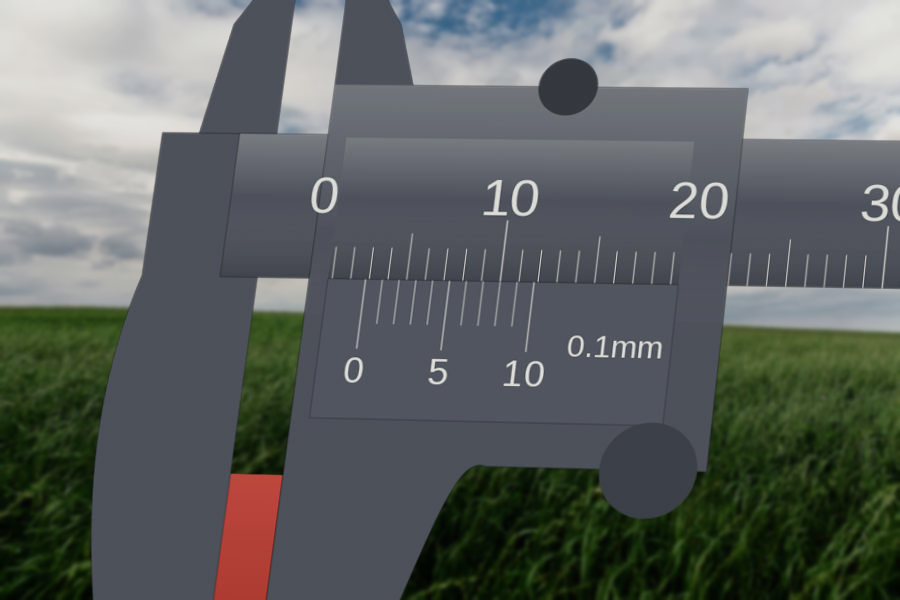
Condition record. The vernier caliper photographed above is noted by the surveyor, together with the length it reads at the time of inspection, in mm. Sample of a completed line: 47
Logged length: 2.8
